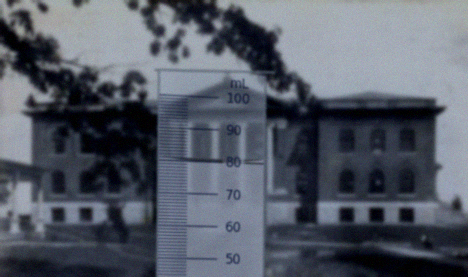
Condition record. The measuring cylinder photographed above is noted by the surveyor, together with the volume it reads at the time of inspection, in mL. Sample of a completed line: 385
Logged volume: 80
